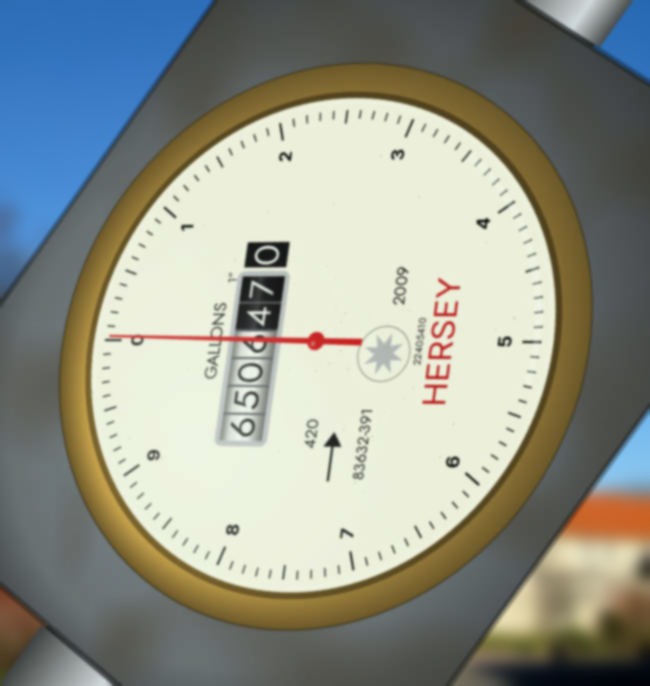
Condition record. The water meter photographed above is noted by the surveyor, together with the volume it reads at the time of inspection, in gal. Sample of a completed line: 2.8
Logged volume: 6506470.0
